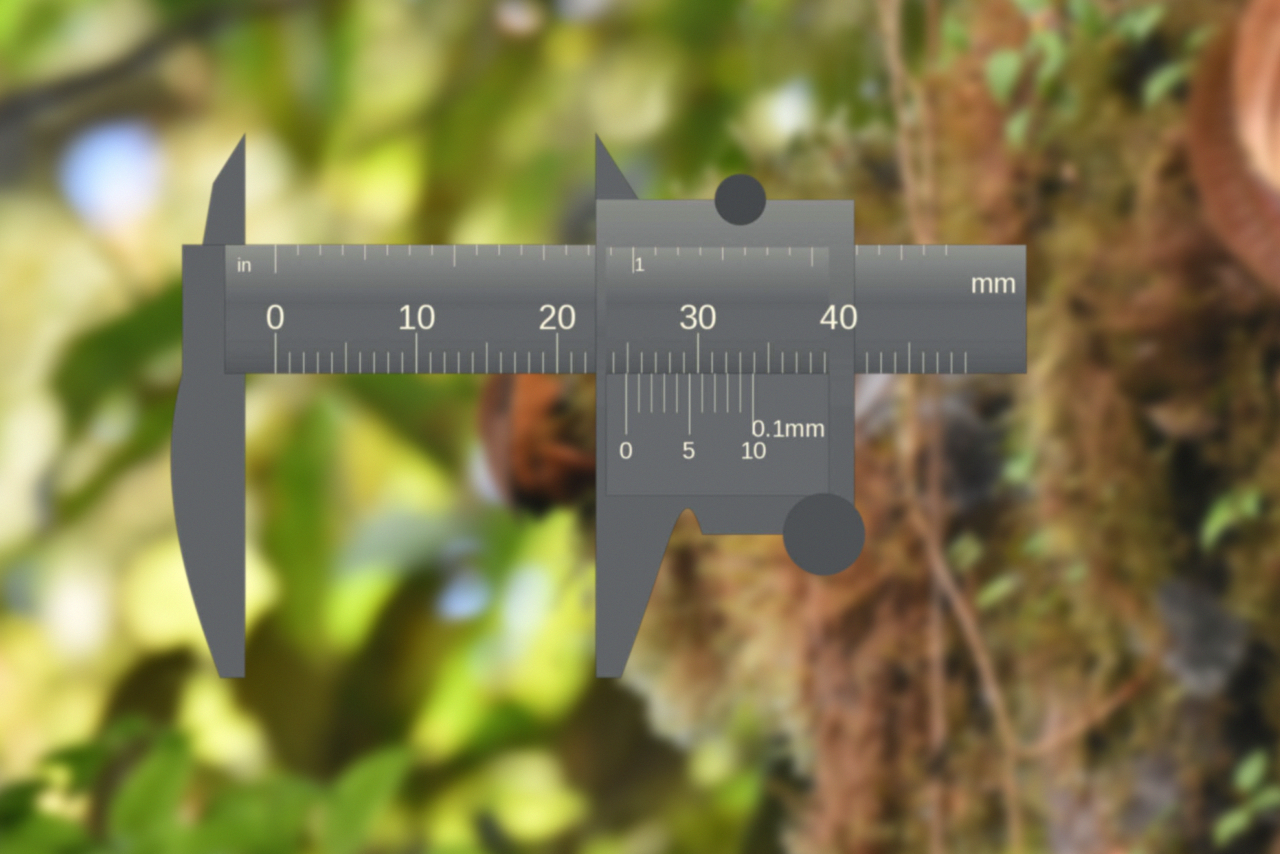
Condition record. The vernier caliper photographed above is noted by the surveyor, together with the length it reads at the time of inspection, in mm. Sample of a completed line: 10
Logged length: 24.9
